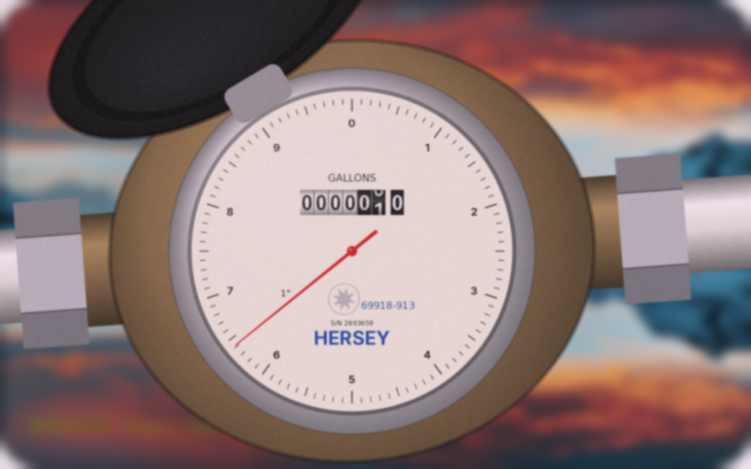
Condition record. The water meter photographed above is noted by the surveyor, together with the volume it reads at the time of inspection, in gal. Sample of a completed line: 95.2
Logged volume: 6.4
